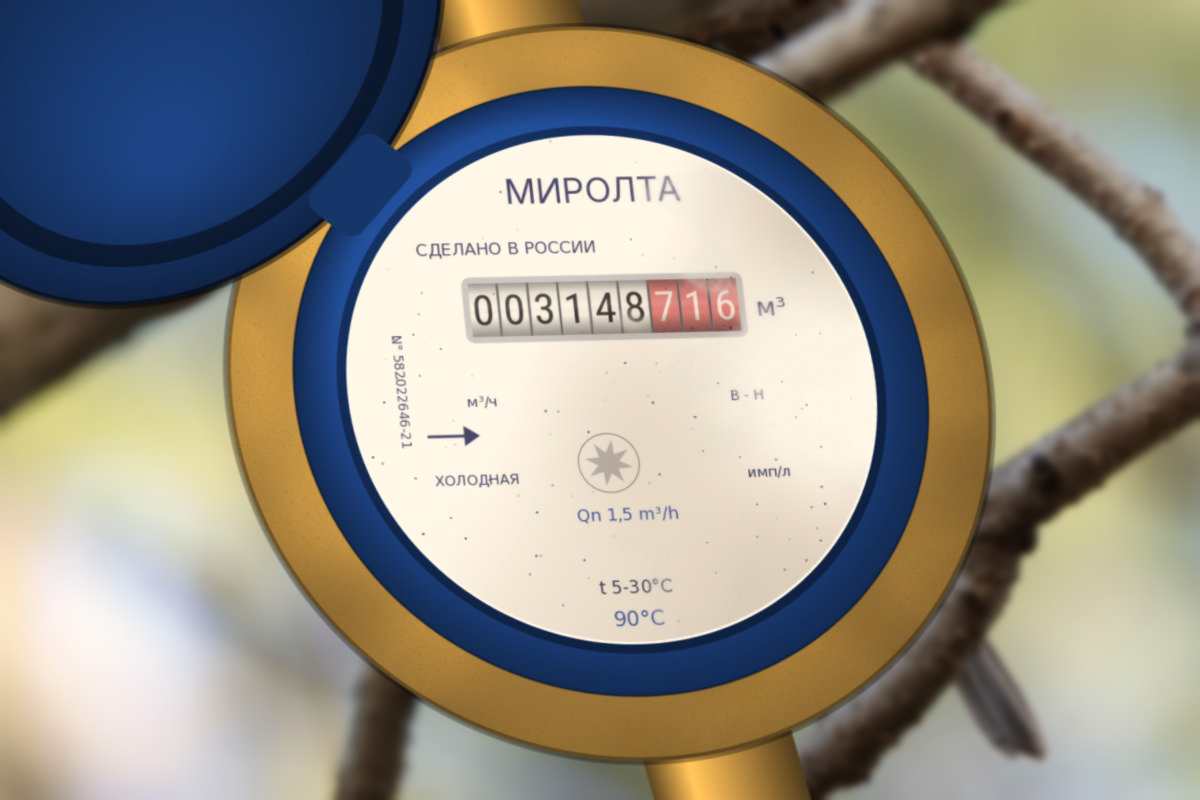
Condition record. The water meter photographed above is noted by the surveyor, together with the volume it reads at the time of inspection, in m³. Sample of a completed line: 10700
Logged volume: 3148.716
